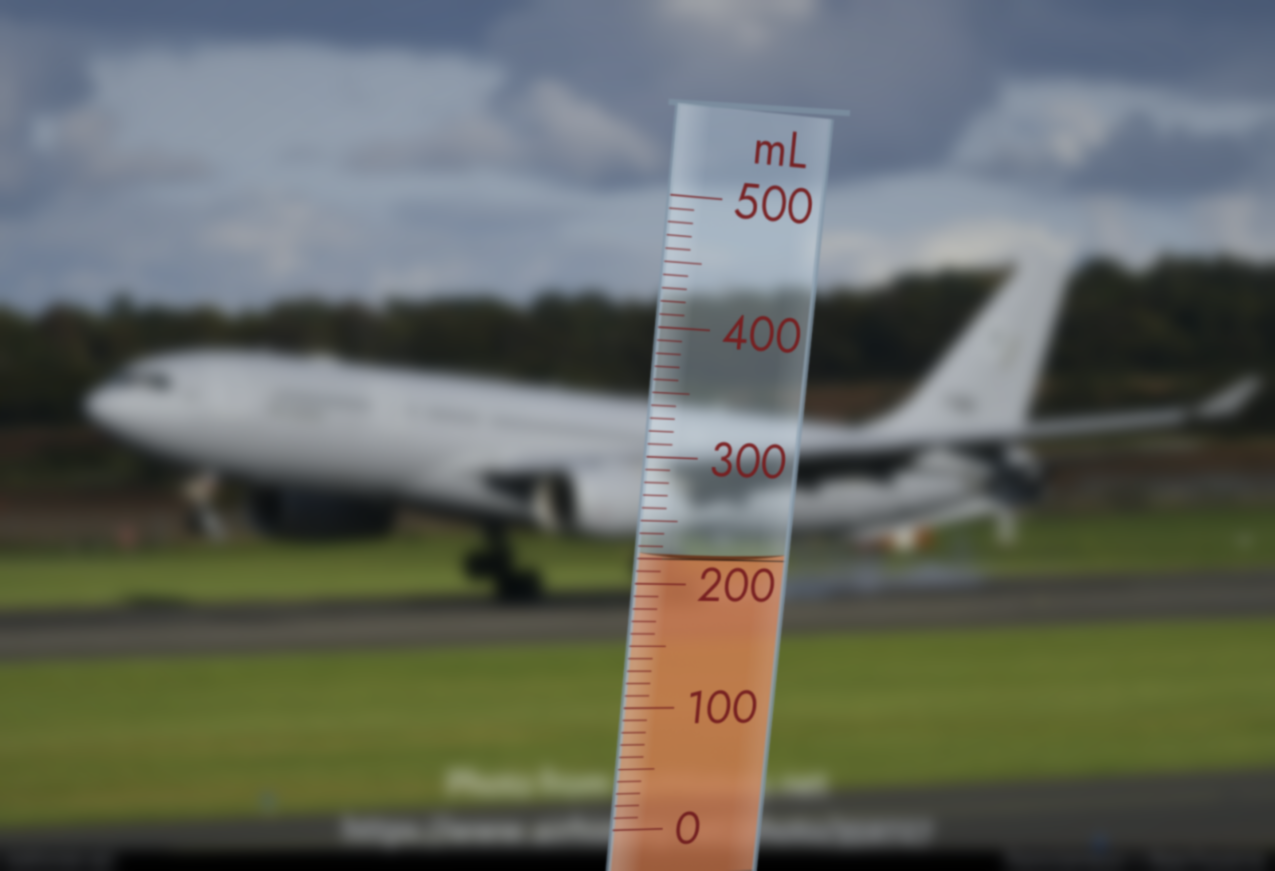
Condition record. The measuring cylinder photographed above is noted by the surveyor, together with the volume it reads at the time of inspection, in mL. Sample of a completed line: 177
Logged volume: 220
